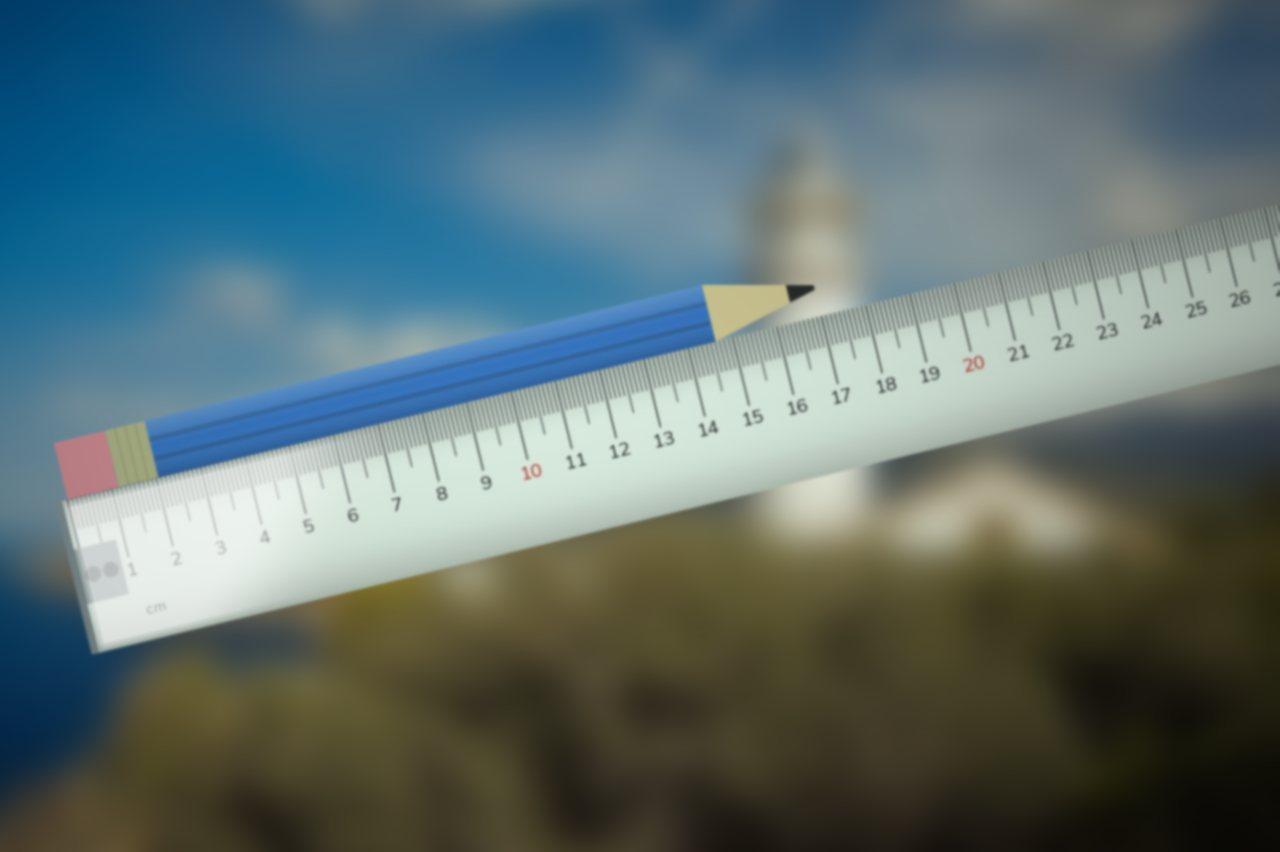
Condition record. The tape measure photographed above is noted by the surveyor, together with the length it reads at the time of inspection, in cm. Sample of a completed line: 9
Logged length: 17
